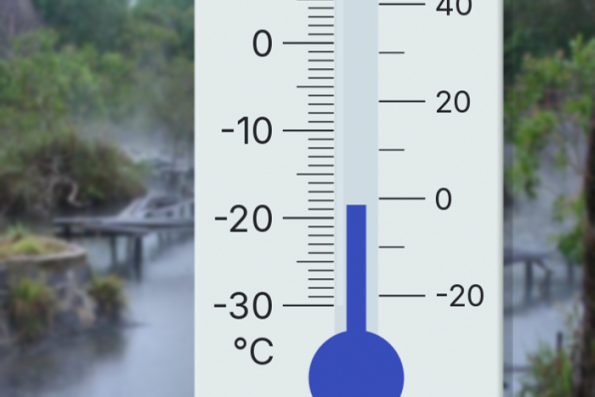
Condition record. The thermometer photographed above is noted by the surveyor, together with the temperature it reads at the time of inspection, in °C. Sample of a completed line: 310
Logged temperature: -18.5
